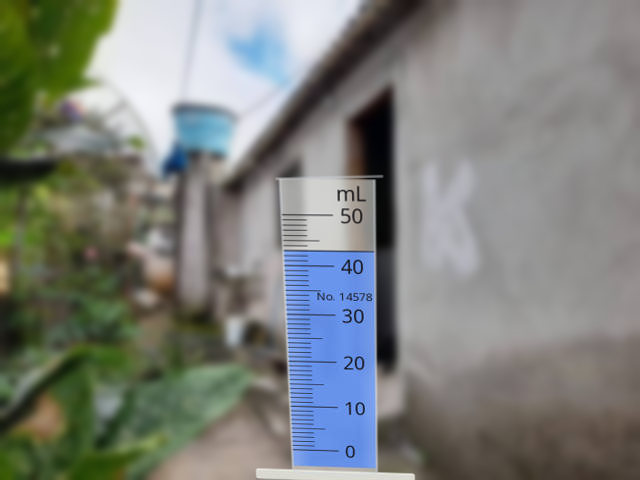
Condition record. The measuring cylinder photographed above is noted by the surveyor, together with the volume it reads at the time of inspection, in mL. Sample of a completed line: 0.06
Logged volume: 43
